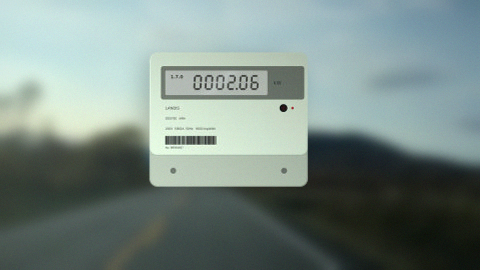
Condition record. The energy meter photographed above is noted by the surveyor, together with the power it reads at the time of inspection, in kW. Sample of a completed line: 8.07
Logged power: 2.06
